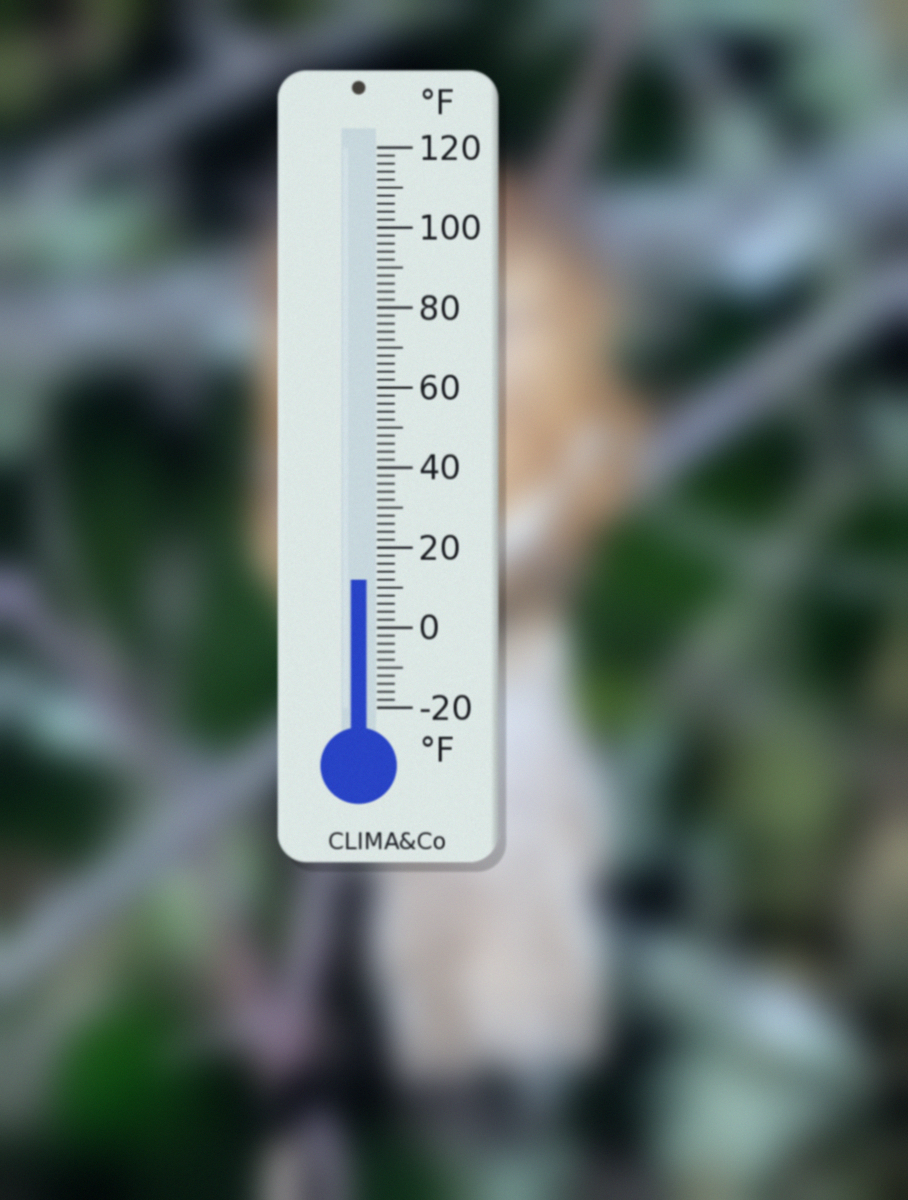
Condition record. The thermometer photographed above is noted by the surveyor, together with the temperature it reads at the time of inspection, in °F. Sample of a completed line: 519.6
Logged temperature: 12
